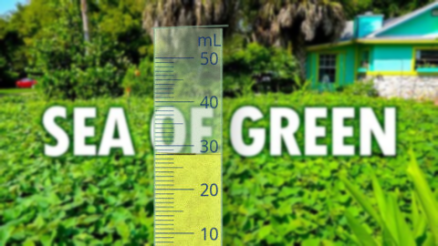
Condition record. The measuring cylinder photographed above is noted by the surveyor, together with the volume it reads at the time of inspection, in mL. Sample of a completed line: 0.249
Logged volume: 28
